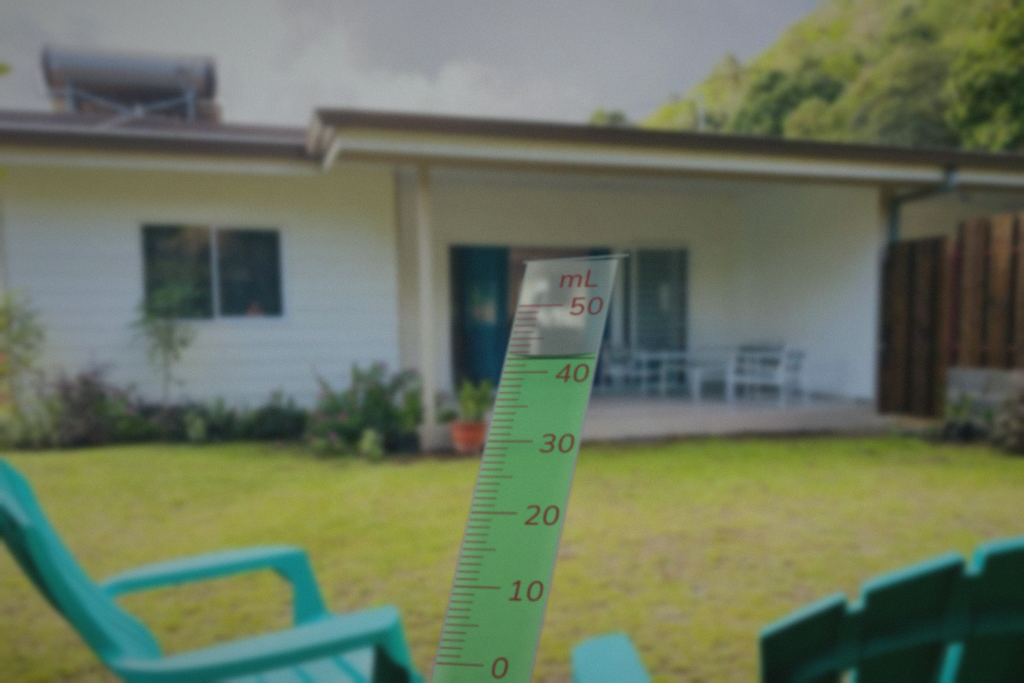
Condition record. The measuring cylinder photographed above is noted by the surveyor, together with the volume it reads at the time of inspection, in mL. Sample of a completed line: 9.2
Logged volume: 42
